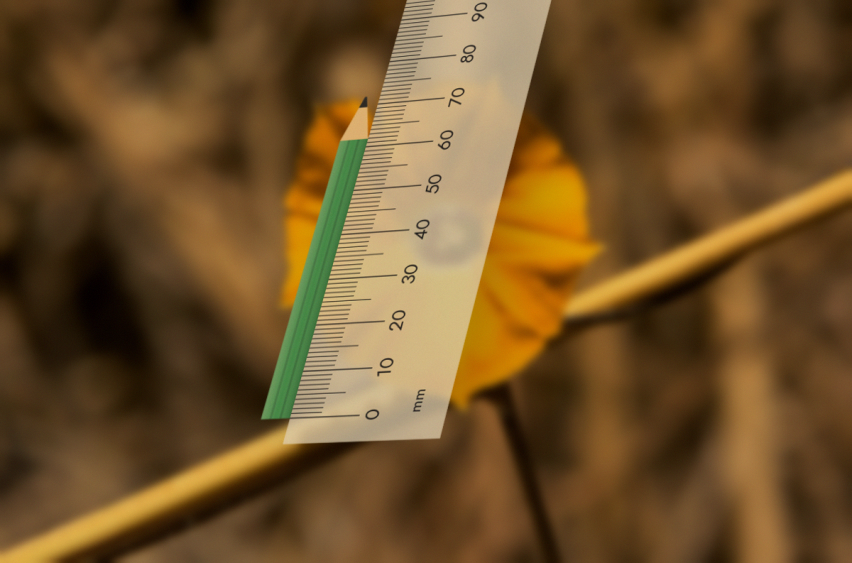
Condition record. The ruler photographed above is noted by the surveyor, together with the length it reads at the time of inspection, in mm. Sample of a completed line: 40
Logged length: 72
